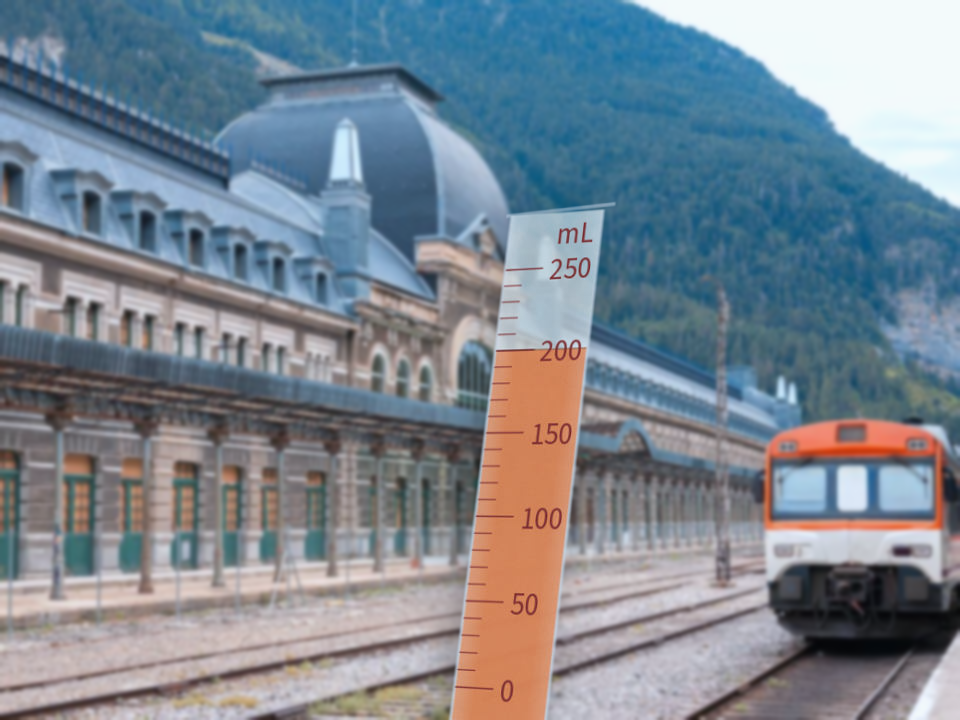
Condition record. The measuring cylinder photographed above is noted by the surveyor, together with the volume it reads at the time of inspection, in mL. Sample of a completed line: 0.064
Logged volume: 200
